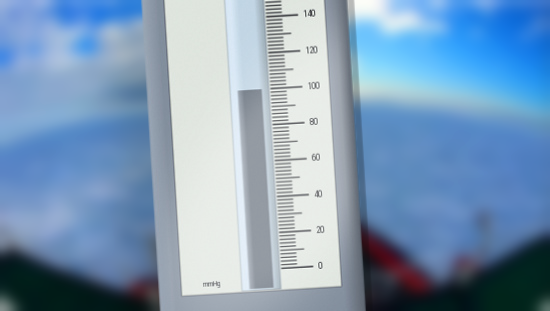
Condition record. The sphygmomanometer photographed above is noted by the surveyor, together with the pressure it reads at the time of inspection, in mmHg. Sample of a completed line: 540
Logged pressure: 100
